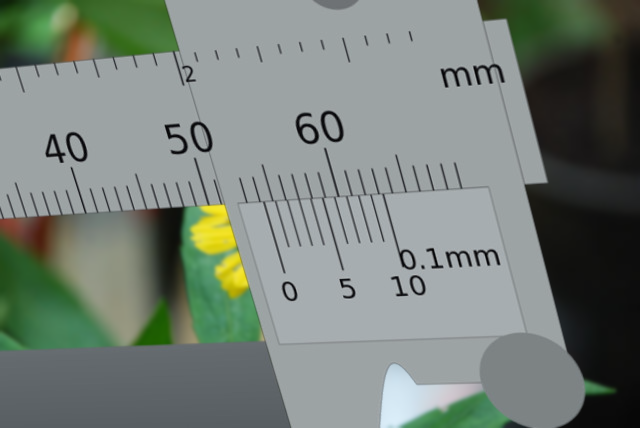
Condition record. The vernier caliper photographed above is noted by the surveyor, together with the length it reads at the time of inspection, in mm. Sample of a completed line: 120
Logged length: 54.3
